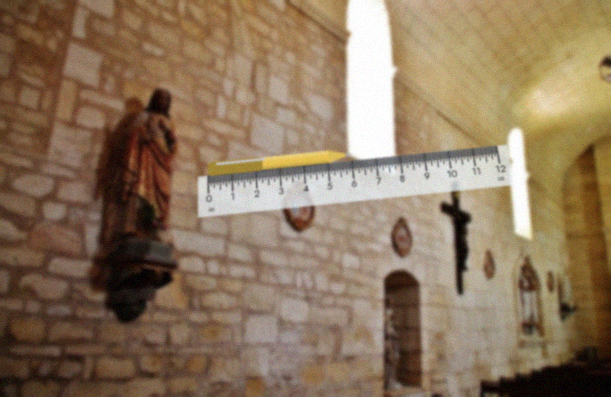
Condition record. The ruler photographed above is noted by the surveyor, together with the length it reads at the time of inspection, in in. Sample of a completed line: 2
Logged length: 6
